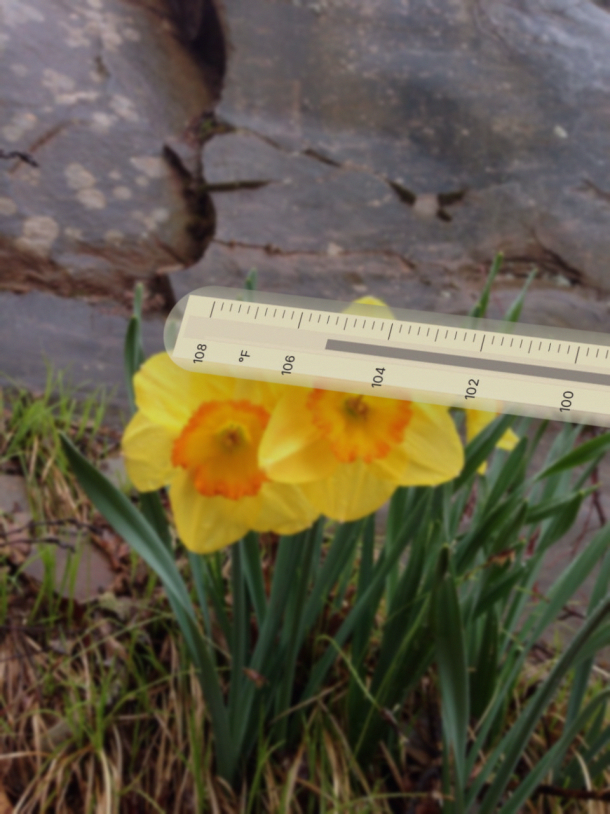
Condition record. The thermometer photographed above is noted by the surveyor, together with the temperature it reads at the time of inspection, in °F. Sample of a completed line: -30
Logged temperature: 105.3
